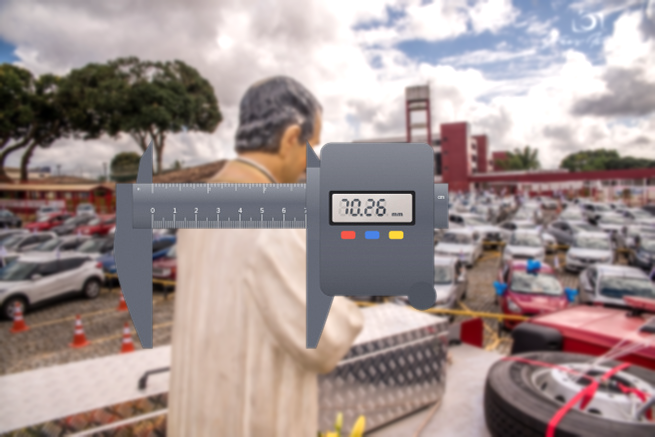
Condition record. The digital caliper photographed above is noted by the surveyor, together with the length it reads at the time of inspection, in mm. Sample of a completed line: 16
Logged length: 70.26
